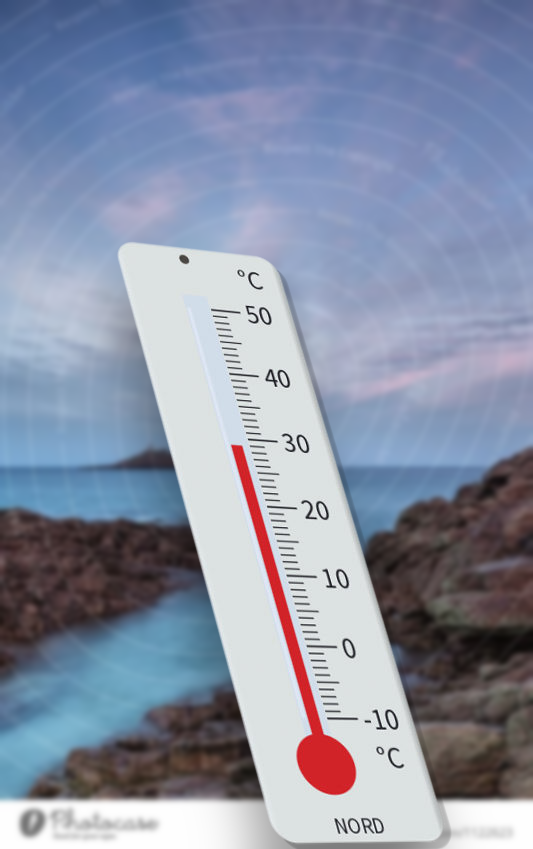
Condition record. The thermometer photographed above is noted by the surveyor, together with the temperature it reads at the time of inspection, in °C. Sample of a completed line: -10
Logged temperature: 29
